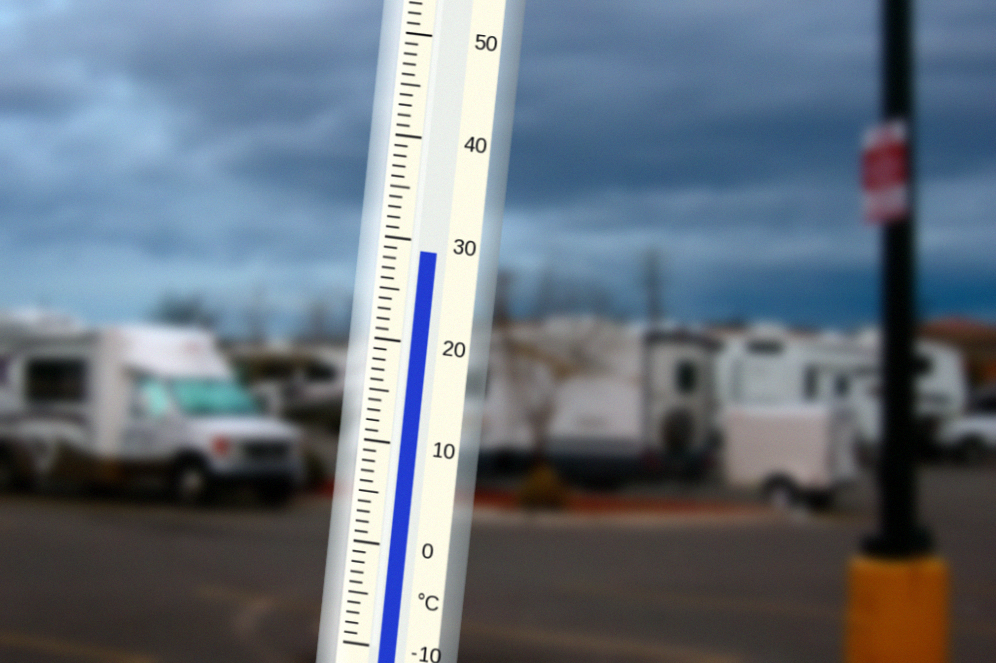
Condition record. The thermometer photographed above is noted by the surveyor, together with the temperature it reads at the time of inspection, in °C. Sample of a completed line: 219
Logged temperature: 29
